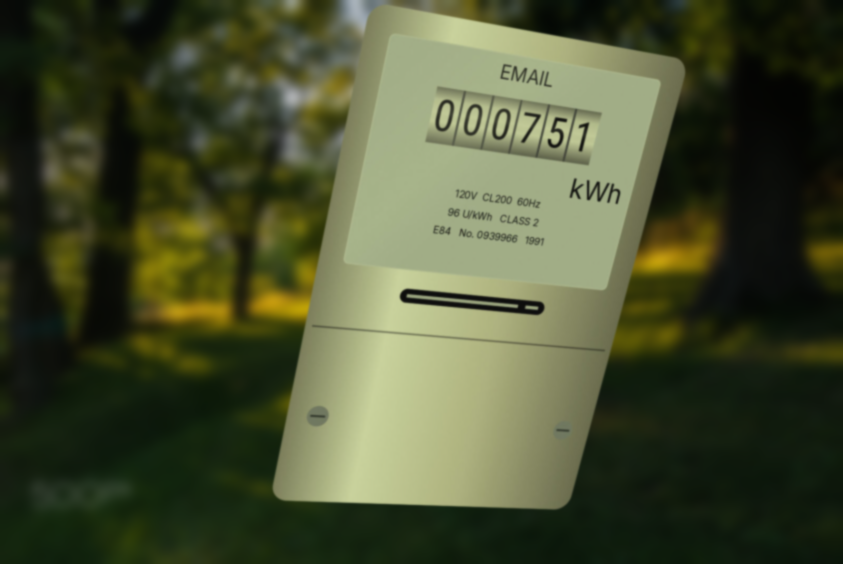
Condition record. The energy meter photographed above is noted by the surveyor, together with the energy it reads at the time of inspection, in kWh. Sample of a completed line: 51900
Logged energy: 751
